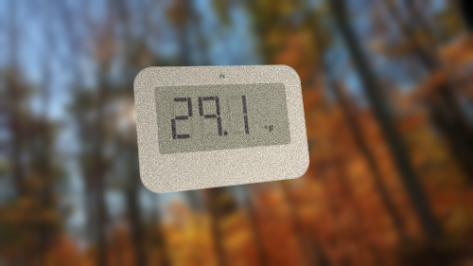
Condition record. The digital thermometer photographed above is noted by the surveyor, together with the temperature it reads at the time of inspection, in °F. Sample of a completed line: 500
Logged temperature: 29.1
